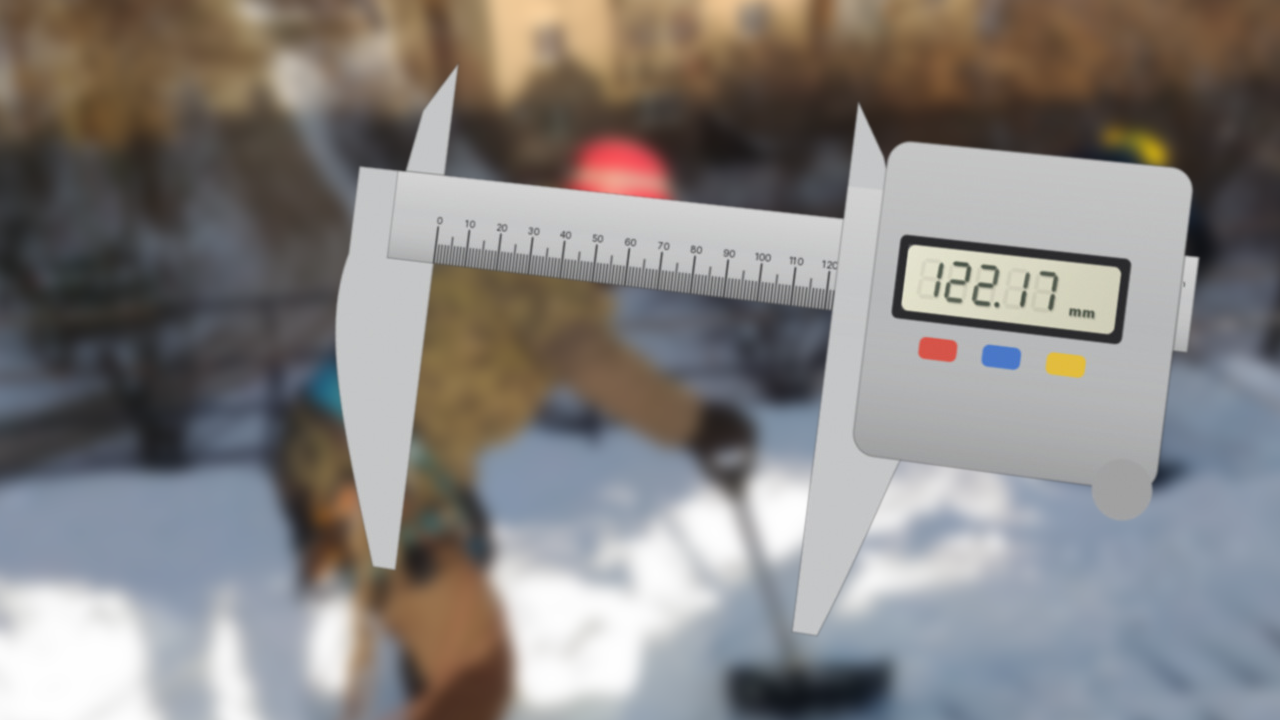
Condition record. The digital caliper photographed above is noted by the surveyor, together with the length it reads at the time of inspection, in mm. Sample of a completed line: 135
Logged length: 122.17
